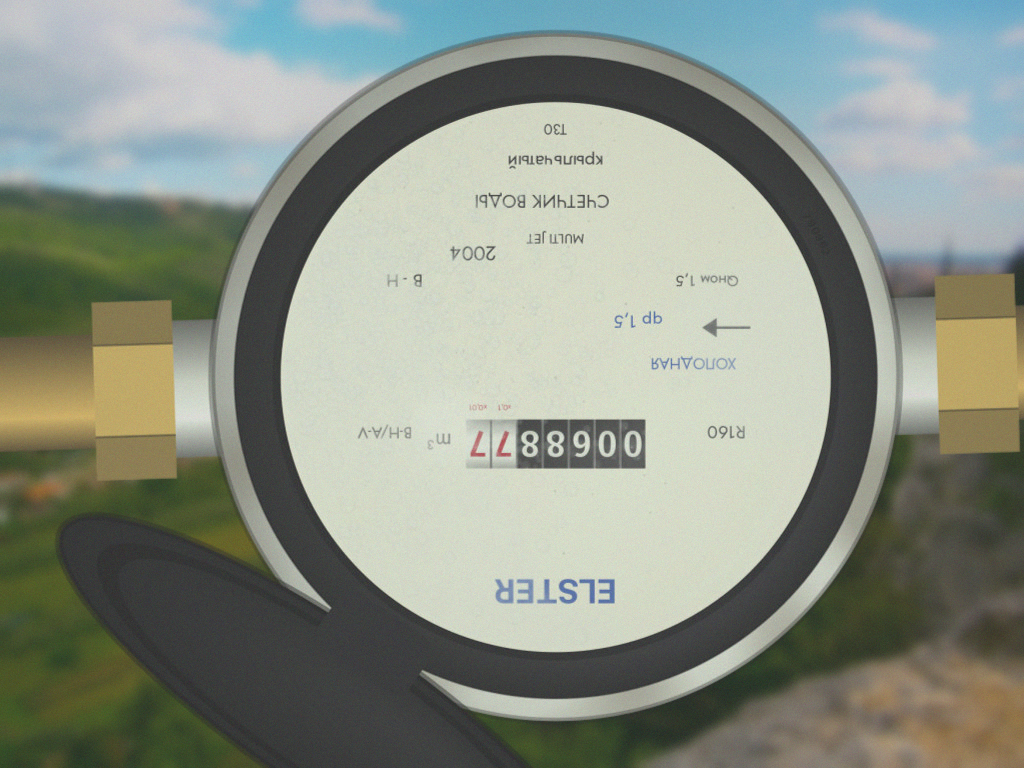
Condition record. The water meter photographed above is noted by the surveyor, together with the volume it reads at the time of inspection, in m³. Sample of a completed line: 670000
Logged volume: 688.77
